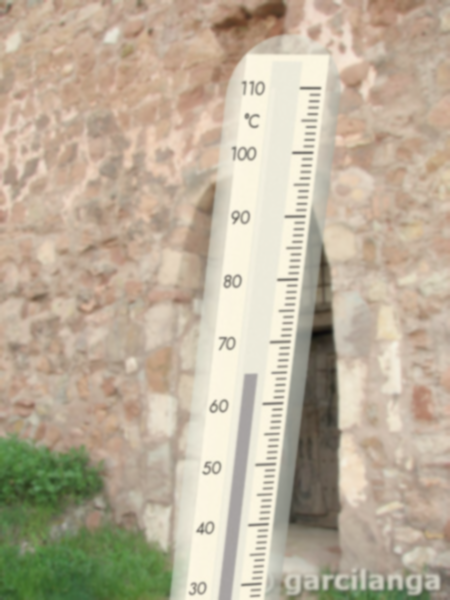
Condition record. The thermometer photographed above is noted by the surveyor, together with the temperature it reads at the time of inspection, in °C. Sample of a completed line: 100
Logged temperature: 65
